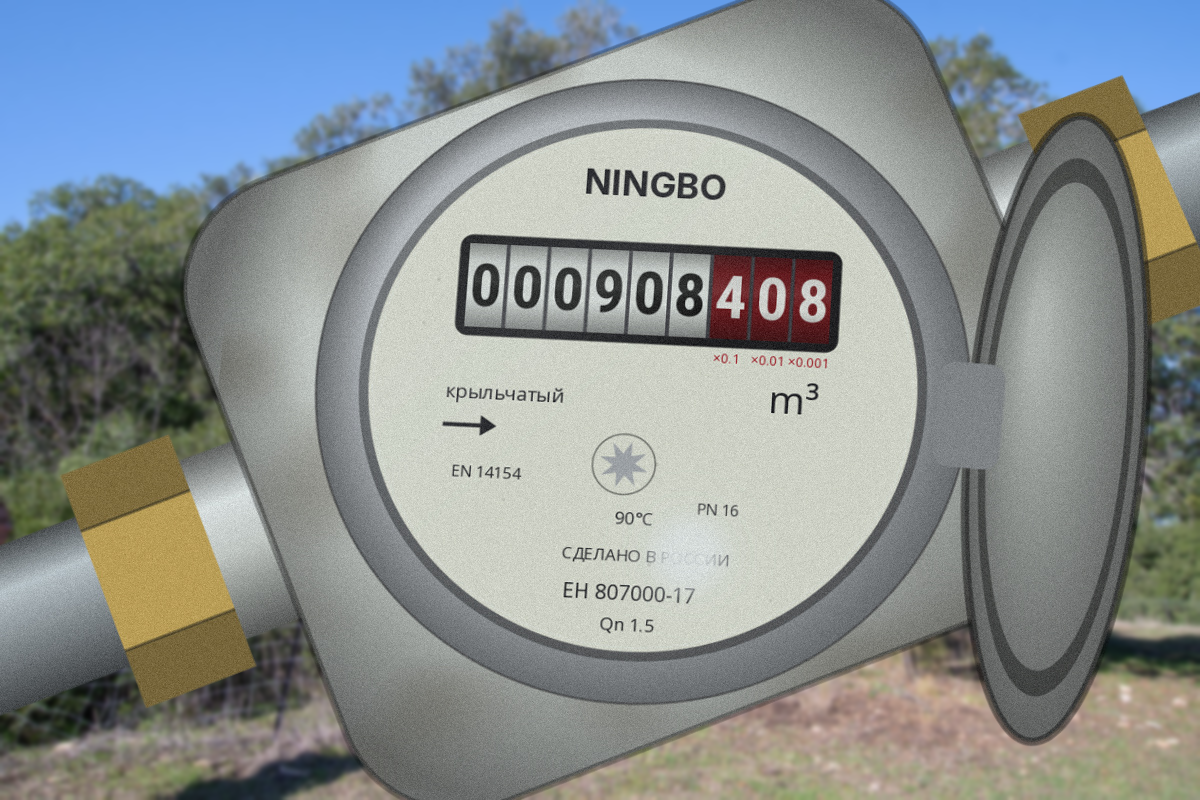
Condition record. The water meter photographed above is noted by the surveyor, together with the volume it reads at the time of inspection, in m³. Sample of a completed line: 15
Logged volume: 908.408
